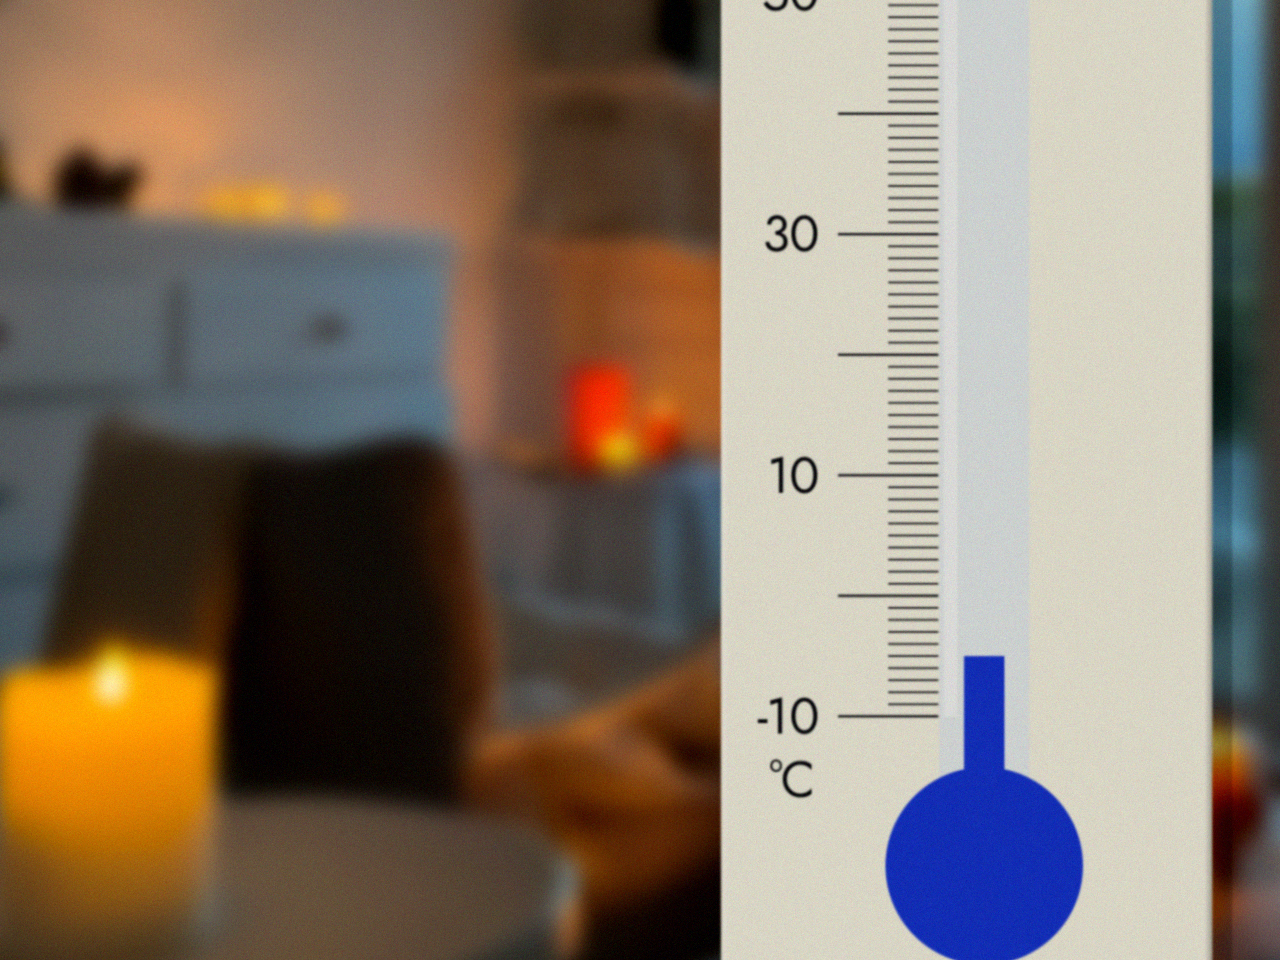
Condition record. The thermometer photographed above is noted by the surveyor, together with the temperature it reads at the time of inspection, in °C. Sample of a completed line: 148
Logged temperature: -5
